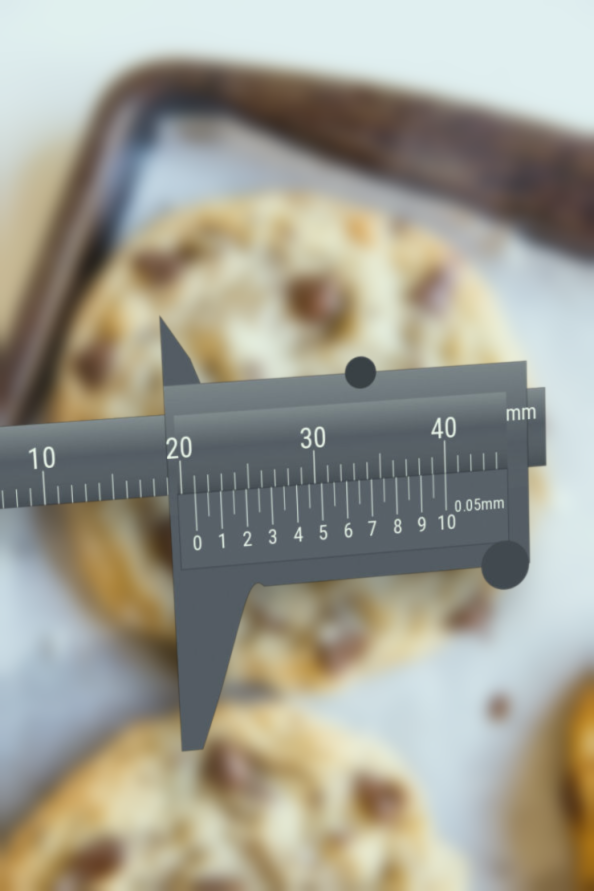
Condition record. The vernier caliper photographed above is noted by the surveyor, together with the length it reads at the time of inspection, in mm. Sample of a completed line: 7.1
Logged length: 21.0
